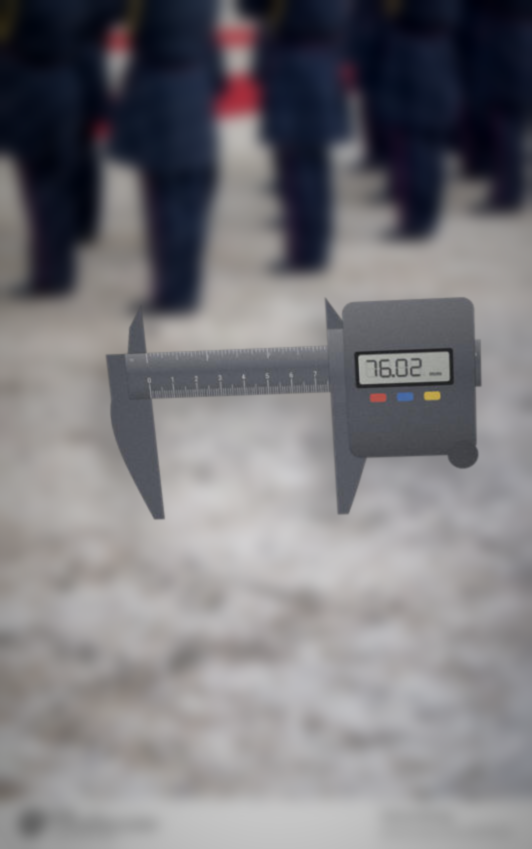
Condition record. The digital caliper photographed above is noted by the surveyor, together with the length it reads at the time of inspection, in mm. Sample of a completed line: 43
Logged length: 76.02
